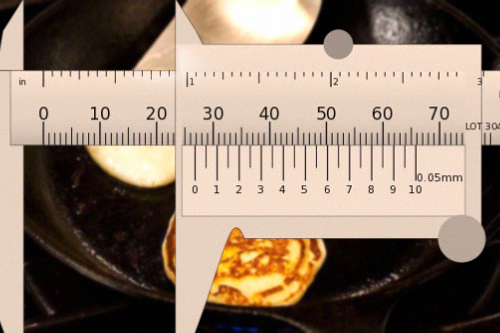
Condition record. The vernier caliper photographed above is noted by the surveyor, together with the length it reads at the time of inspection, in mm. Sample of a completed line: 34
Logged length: 26.8
